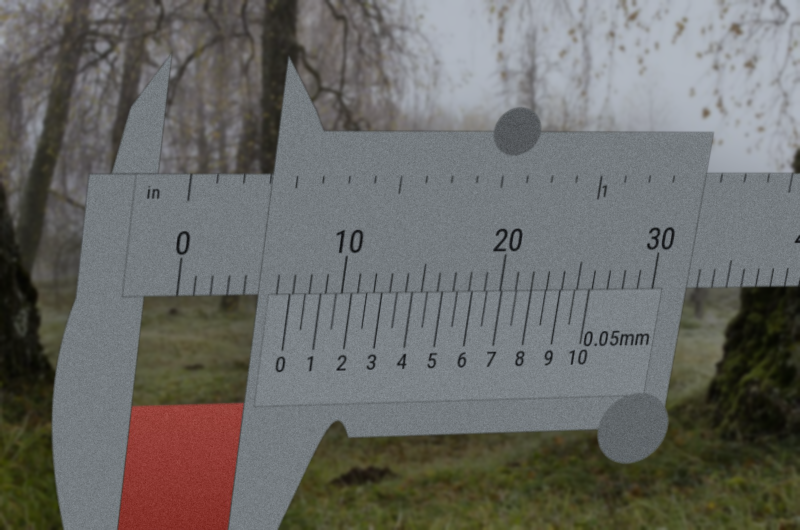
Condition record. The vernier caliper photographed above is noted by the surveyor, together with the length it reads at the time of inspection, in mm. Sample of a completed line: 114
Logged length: 6.8
